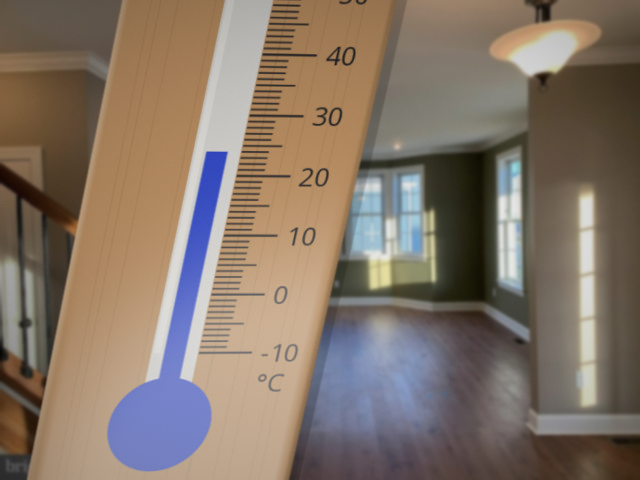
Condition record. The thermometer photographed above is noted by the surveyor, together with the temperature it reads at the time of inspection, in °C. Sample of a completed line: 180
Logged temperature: 24
